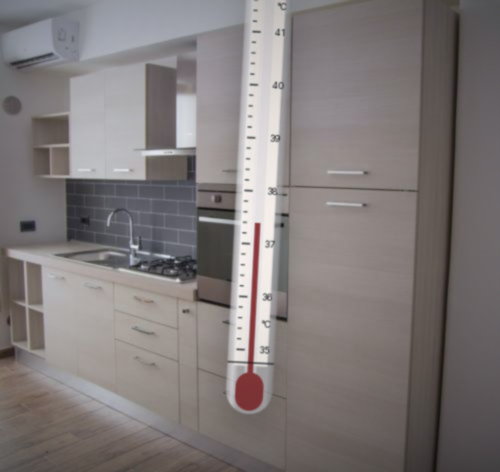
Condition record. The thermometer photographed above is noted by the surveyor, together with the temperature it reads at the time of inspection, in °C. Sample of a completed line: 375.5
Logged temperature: 37.4
